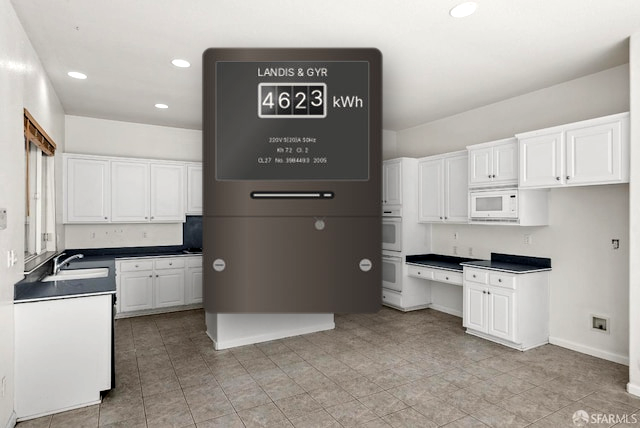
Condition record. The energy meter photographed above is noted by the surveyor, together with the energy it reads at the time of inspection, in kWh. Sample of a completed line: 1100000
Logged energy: 4623
